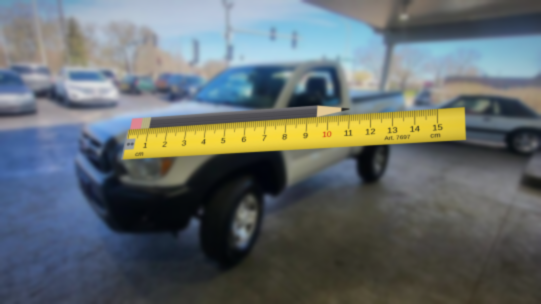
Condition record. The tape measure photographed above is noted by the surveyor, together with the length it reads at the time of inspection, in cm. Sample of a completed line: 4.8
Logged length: 11
